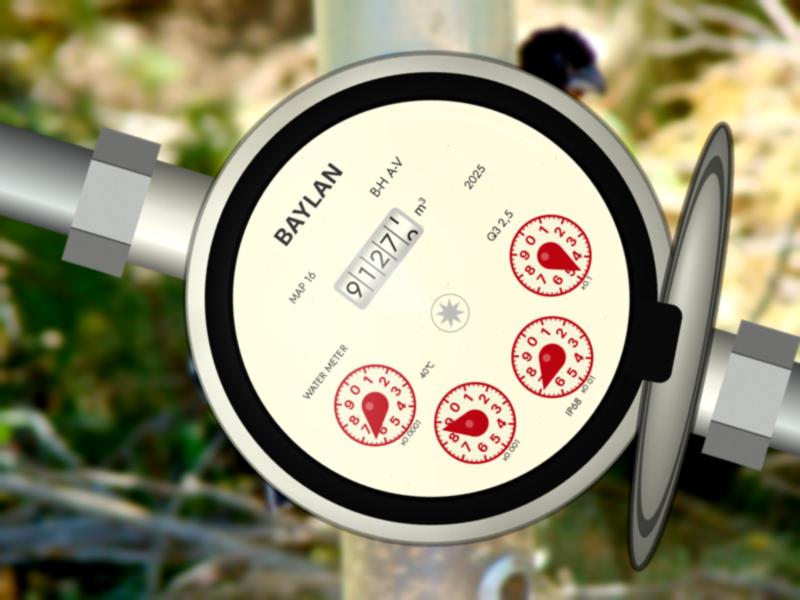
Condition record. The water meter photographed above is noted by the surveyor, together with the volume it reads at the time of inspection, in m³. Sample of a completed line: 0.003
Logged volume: 91271.4686
